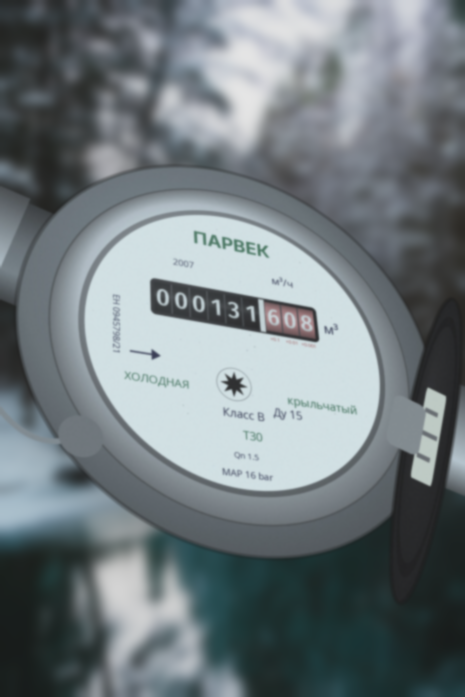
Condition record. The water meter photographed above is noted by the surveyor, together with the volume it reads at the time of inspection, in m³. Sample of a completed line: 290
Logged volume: 131.608
